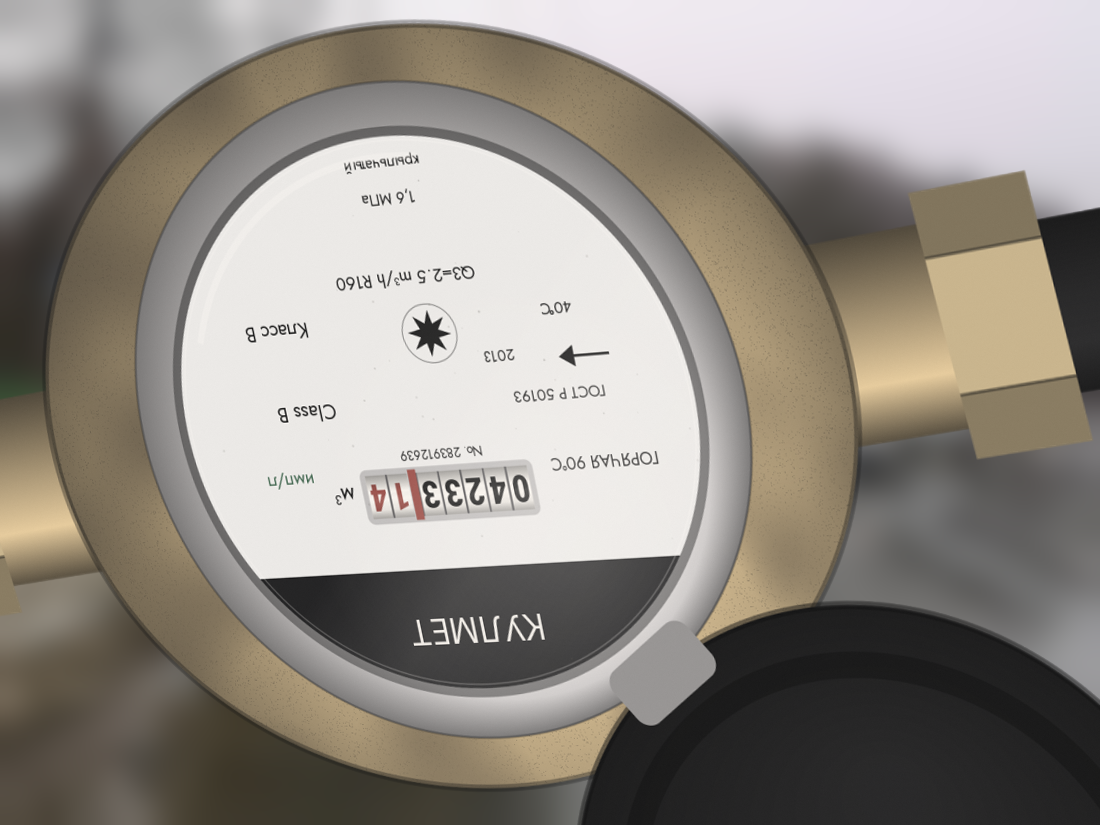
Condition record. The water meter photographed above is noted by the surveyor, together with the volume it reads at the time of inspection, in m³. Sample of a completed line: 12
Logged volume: 4233.14
